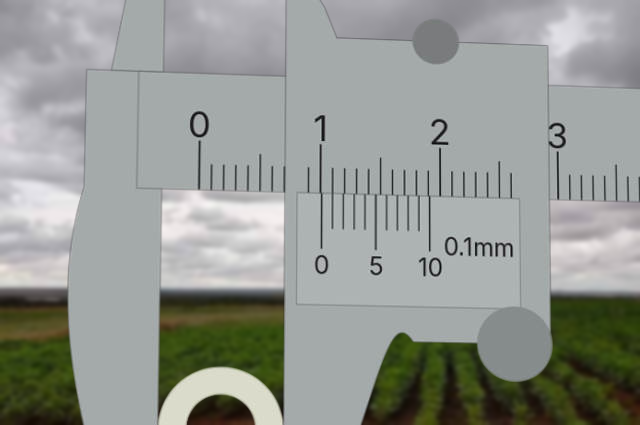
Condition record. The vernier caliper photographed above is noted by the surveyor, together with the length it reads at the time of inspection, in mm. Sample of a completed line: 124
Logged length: 10.1
